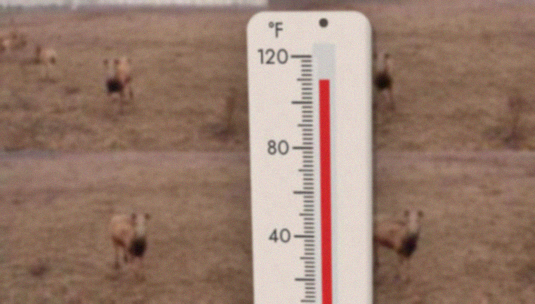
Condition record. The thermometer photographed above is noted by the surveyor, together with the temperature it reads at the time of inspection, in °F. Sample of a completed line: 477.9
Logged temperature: 110
